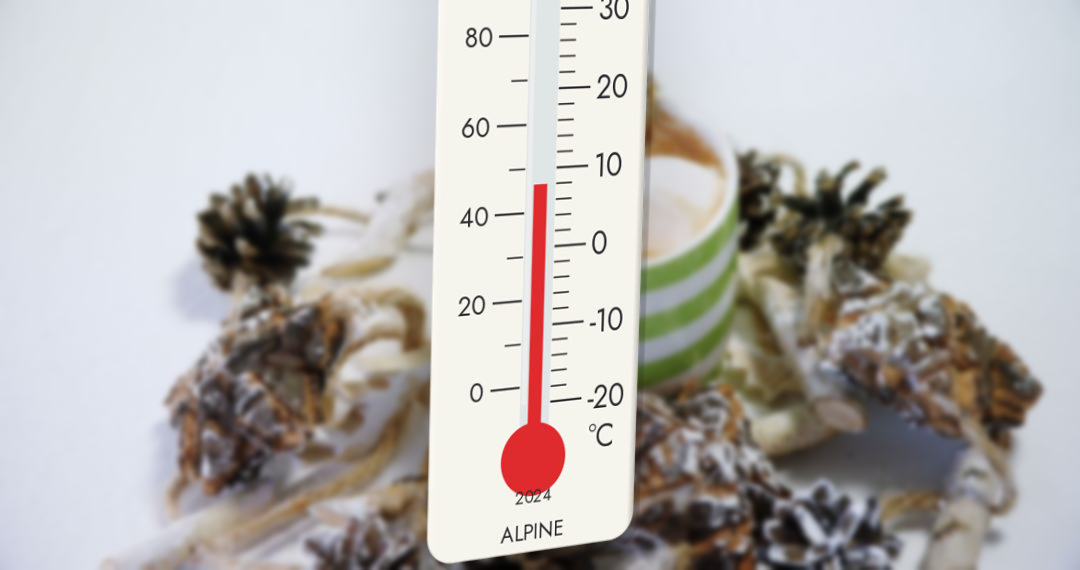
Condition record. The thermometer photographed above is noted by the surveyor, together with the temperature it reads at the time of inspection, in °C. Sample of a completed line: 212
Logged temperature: 8
